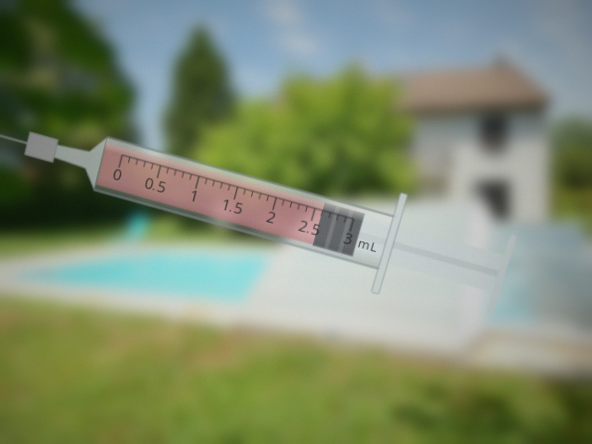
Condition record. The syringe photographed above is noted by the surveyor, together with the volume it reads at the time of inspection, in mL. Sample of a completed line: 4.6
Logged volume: 2.6
